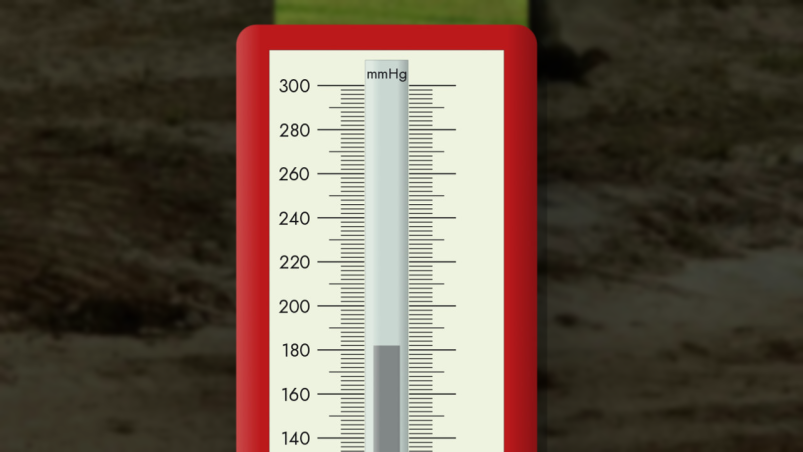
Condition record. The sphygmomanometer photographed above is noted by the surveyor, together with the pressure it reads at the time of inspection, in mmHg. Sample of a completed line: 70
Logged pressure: 182
